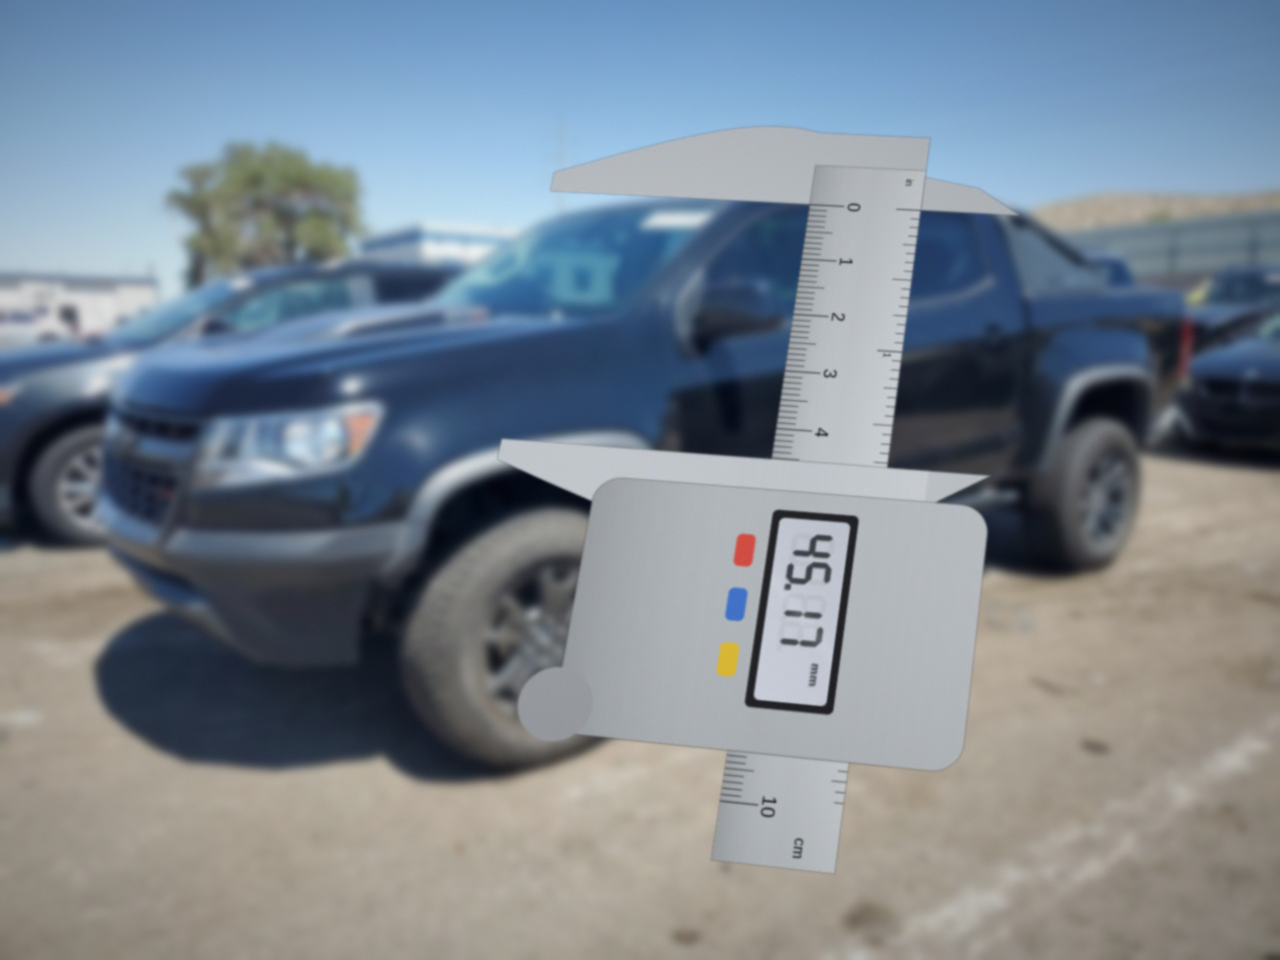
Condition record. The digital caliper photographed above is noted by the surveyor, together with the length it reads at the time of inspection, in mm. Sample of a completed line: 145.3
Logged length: 45.17
